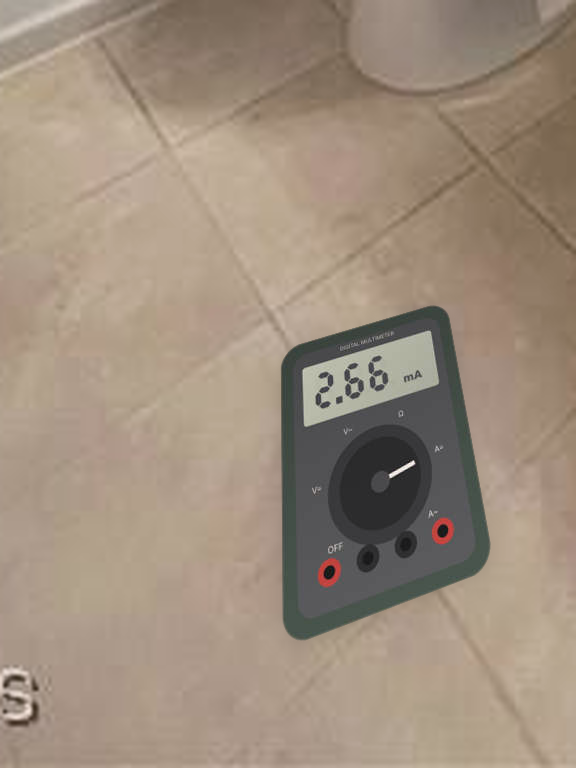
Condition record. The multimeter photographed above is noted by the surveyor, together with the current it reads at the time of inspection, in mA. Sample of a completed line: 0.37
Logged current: 2.66
